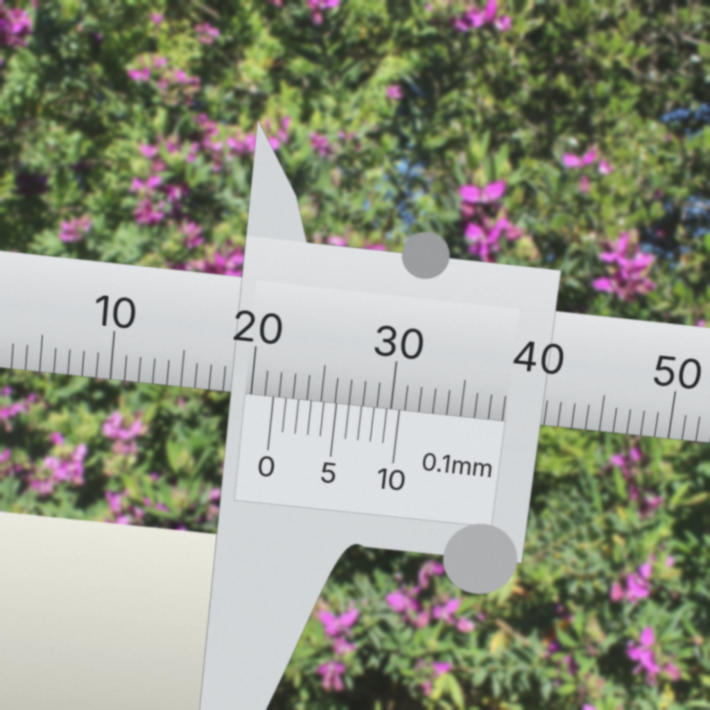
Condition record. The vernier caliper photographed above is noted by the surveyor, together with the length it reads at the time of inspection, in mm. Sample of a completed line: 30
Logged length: 21.6
